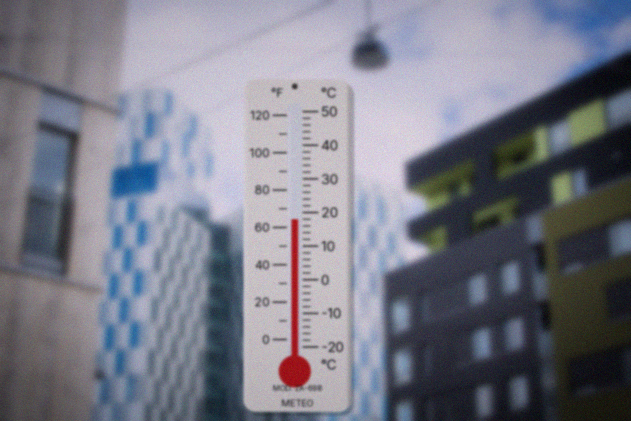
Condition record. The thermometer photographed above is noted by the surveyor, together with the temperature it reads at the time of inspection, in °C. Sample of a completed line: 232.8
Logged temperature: 18
